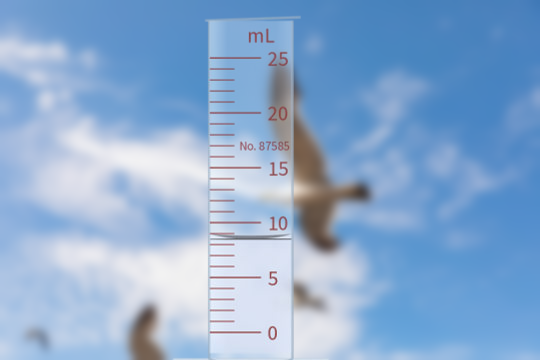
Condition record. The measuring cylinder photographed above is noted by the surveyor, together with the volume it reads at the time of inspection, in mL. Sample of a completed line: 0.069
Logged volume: 8.5
